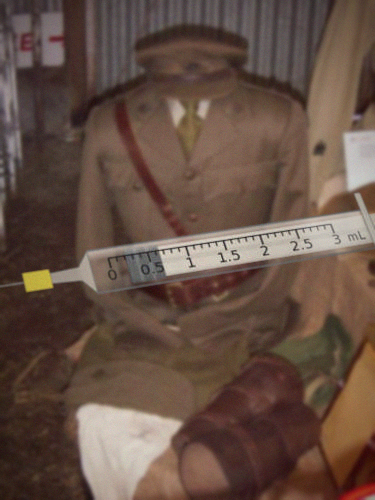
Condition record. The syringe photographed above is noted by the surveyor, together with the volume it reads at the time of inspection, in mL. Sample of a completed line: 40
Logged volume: 0.2
